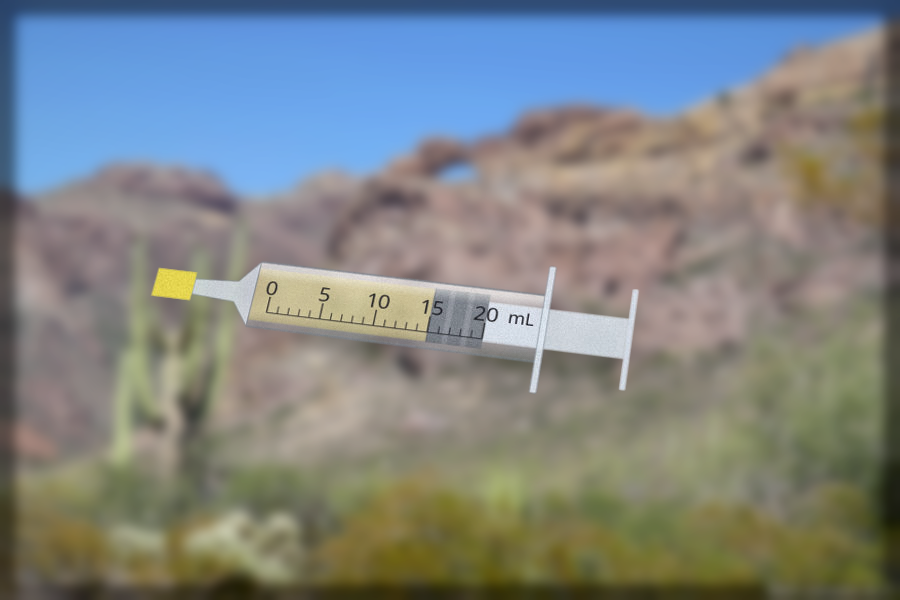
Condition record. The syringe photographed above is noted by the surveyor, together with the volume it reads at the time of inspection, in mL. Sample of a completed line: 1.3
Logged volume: 15
